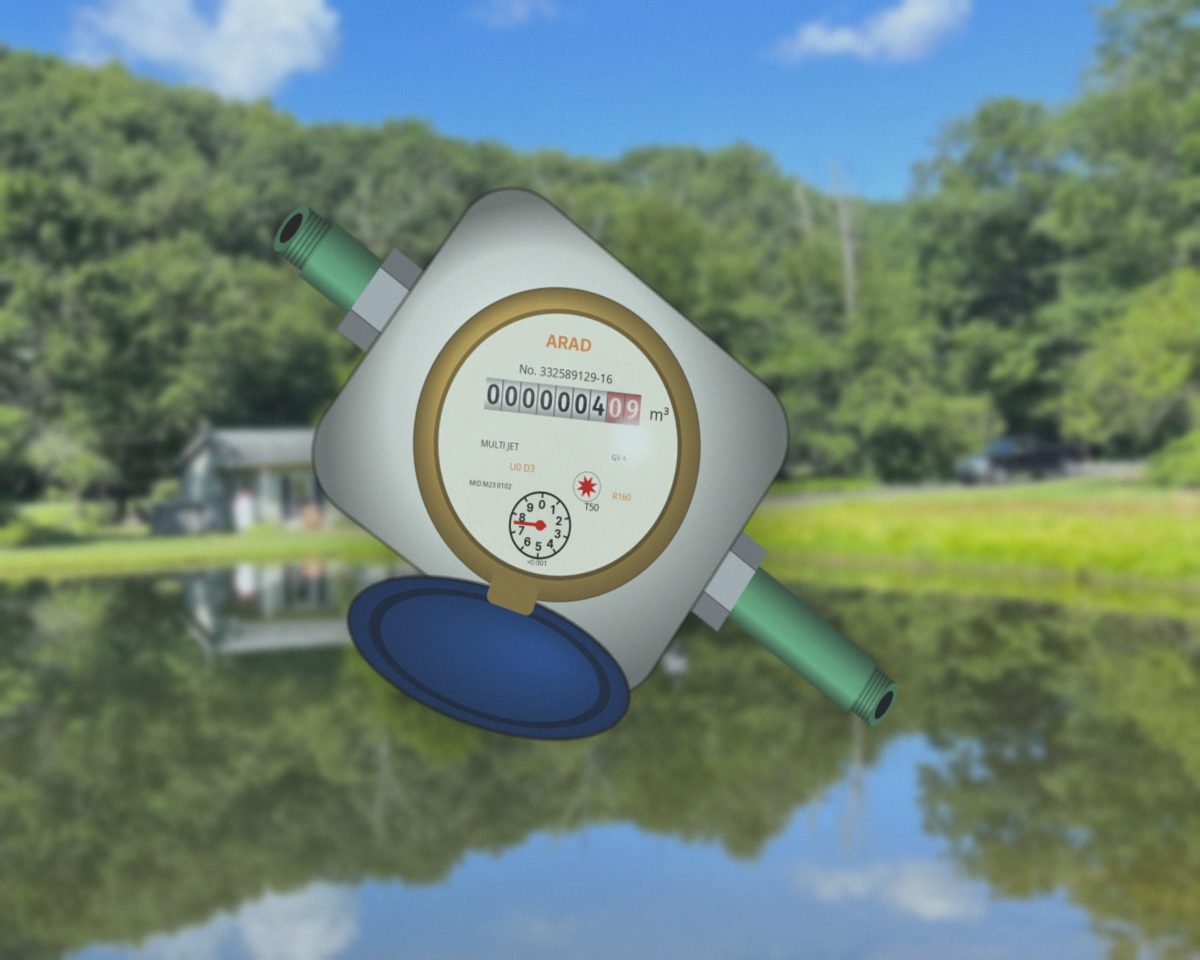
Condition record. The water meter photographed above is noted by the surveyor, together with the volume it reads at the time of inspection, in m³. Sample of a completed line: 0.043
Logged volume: 4.097
